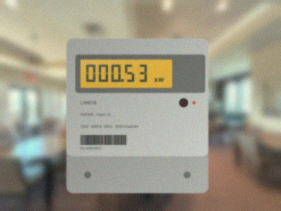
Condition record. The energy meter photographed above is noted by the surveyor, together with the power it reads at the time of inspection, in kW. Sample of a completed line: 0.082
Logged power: 0.53
